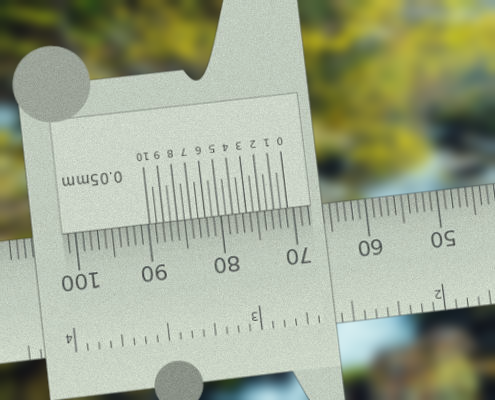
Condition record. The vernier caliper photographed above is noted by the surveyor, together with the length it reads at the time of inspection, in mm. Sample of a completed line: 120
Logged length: 70.8
